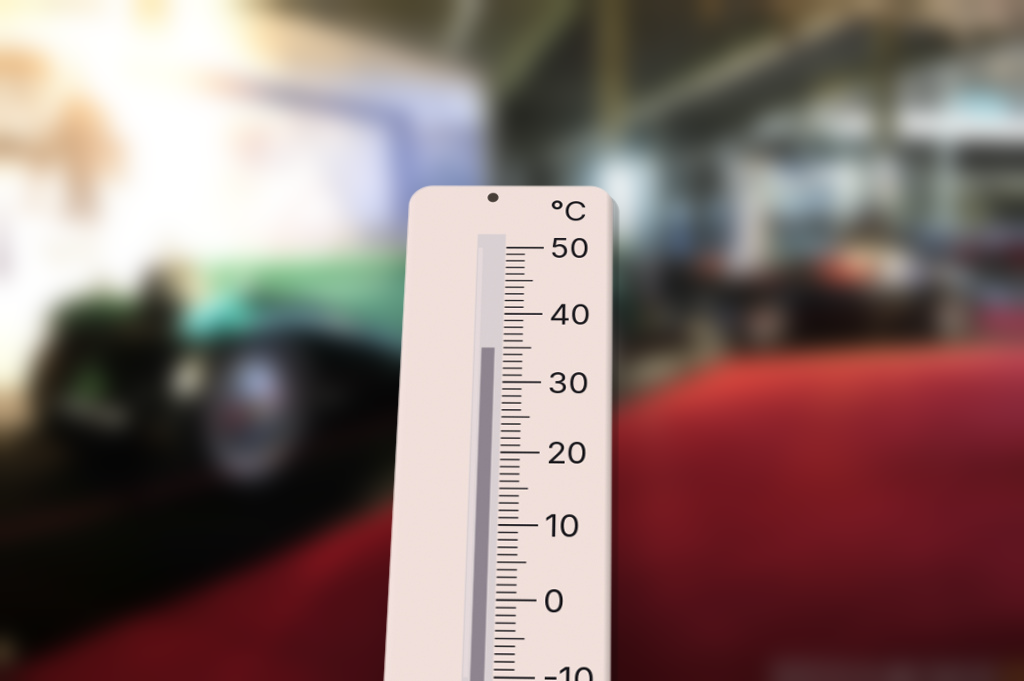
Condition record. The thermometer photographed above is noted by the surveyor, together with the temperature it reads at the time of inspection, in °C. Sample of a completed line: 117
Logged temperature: 35
